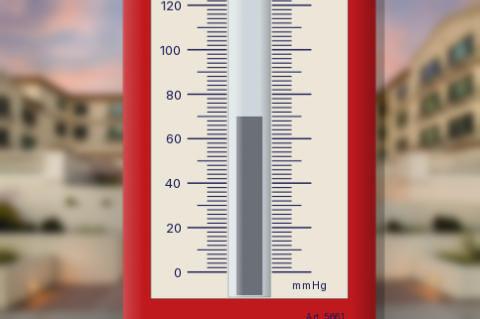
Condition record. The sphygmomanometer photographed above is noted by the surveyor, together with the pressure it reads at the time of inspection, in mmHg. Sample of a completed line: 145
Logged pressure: 70
